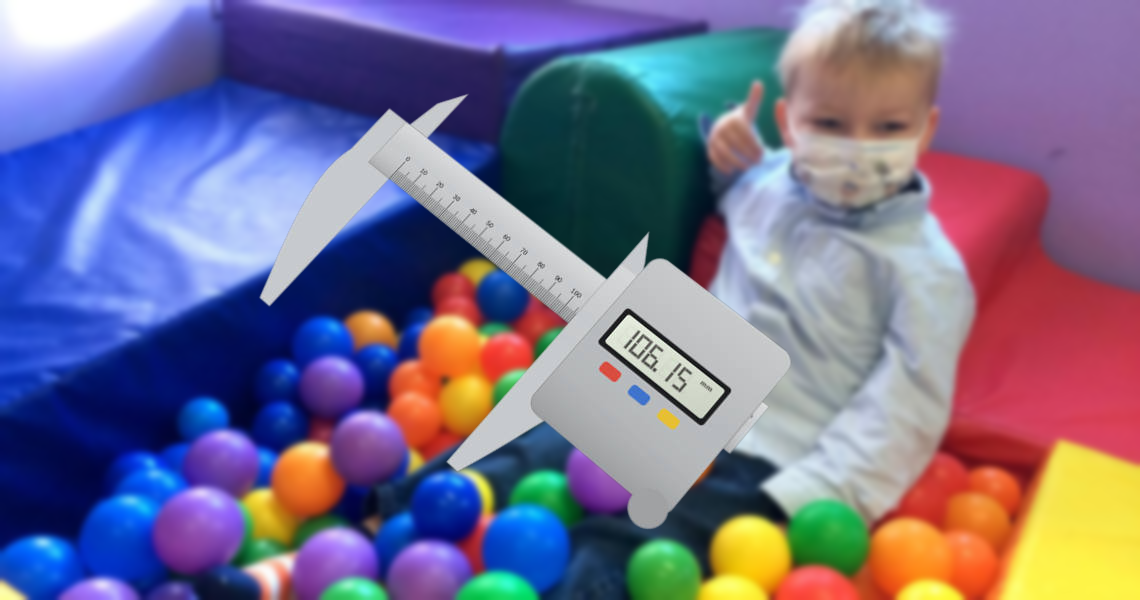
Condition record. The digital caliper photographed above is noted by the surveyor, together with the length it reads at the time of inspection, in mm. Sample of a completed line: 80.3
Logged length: 106.15
